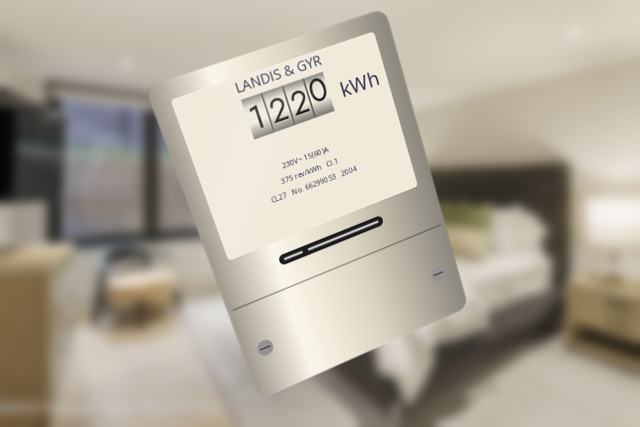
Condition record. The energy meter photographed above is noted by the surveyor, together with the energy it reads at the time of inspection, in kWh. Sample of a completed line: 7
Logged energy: 1220
